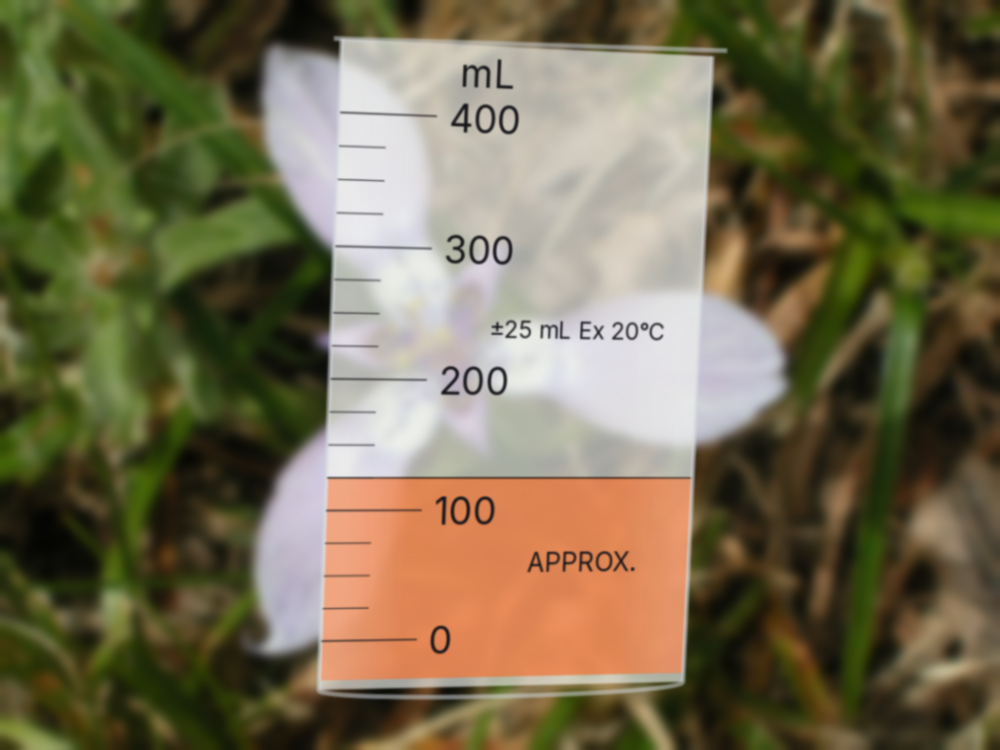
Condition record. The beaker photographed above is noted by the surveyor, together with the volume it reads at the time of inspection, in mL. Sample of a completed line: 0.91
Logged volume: 125
